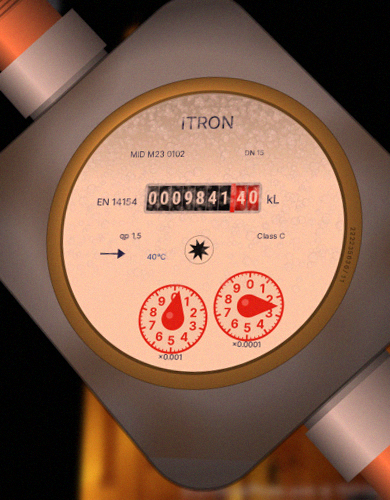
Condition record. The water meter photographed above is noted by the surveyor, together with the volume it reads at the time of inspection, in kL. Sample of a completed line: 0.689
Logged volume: 9841.4002
